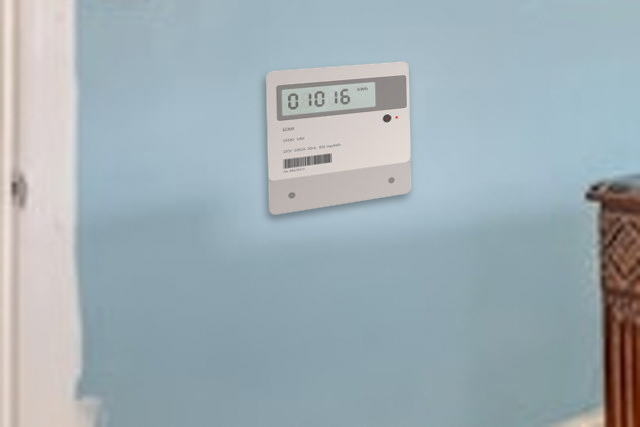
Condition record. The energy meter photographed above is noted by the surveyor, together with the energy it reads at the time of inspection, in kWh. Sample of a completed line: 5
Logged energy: 1016
